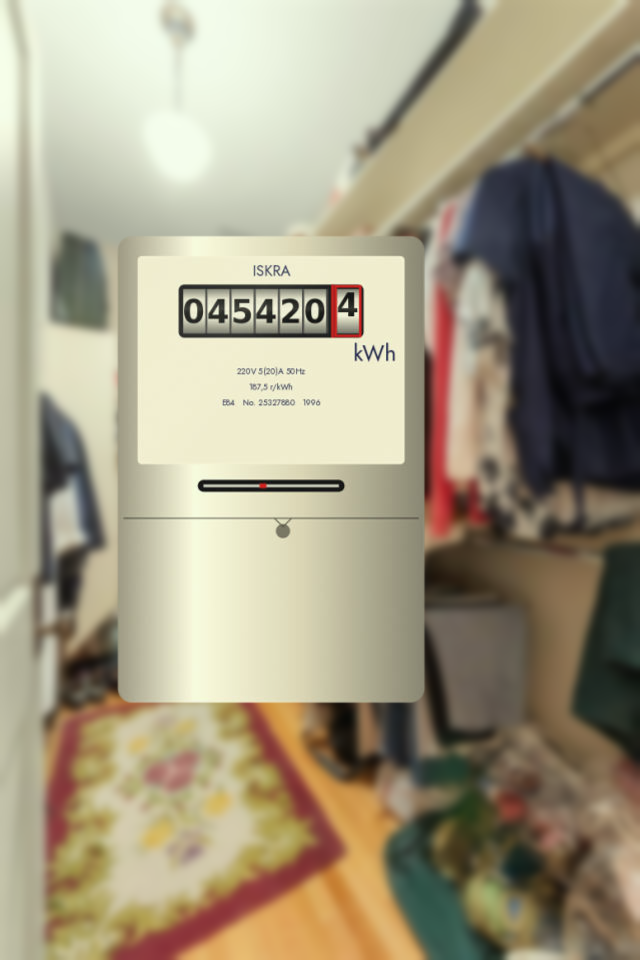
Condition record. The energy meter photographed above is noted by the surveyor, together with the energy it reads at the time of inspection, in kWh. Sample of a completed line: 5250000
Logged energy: 45420.4
